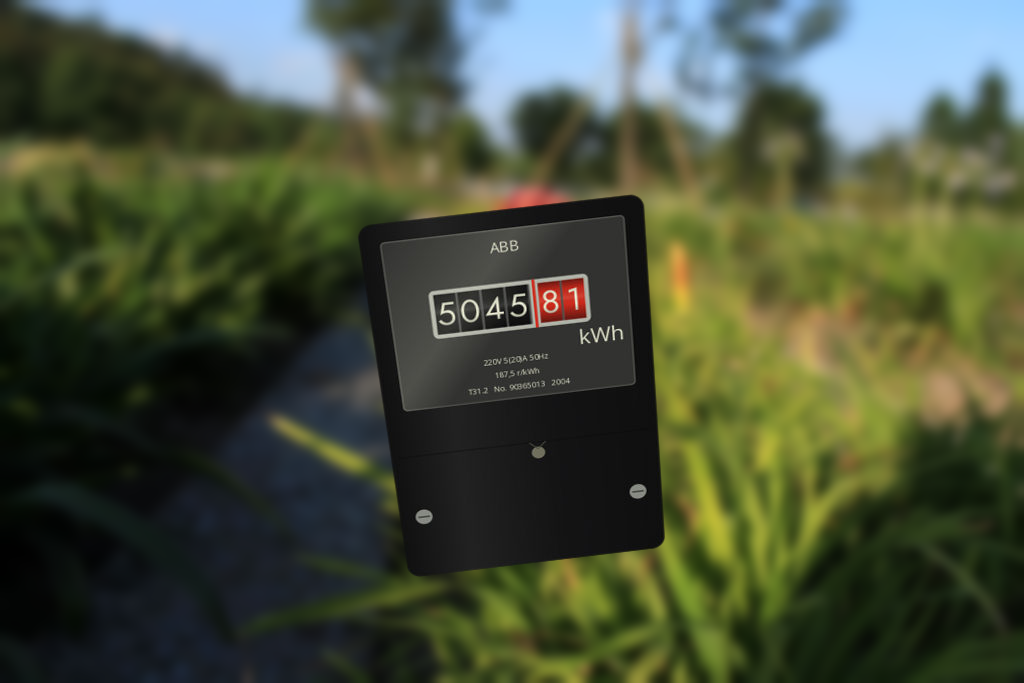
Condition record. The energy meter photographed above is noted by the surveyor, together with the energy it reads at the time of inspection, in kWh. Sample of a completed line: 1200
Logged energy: 5045.81
